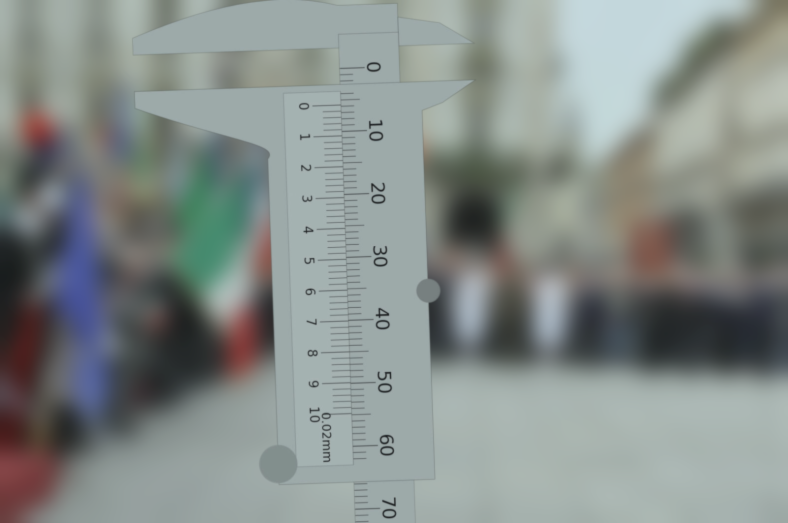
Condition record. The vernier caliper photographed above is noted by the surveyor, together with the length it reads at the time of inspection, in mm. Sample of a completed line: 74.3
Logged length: 5.8
